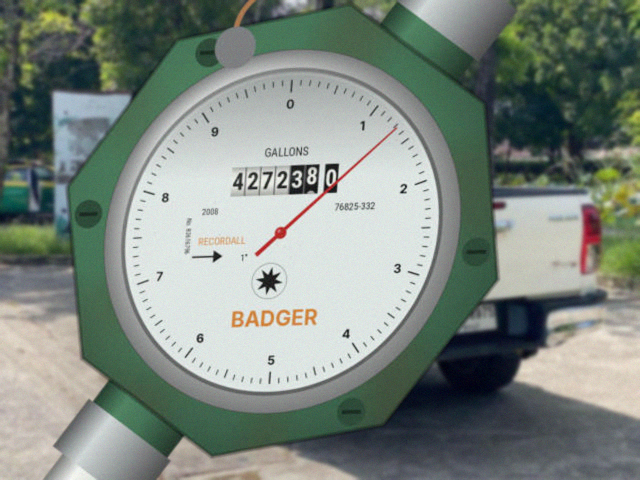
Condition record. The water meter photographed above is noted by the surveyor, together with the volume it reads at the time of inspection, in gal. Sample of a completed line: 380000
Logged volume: 4272381.3
